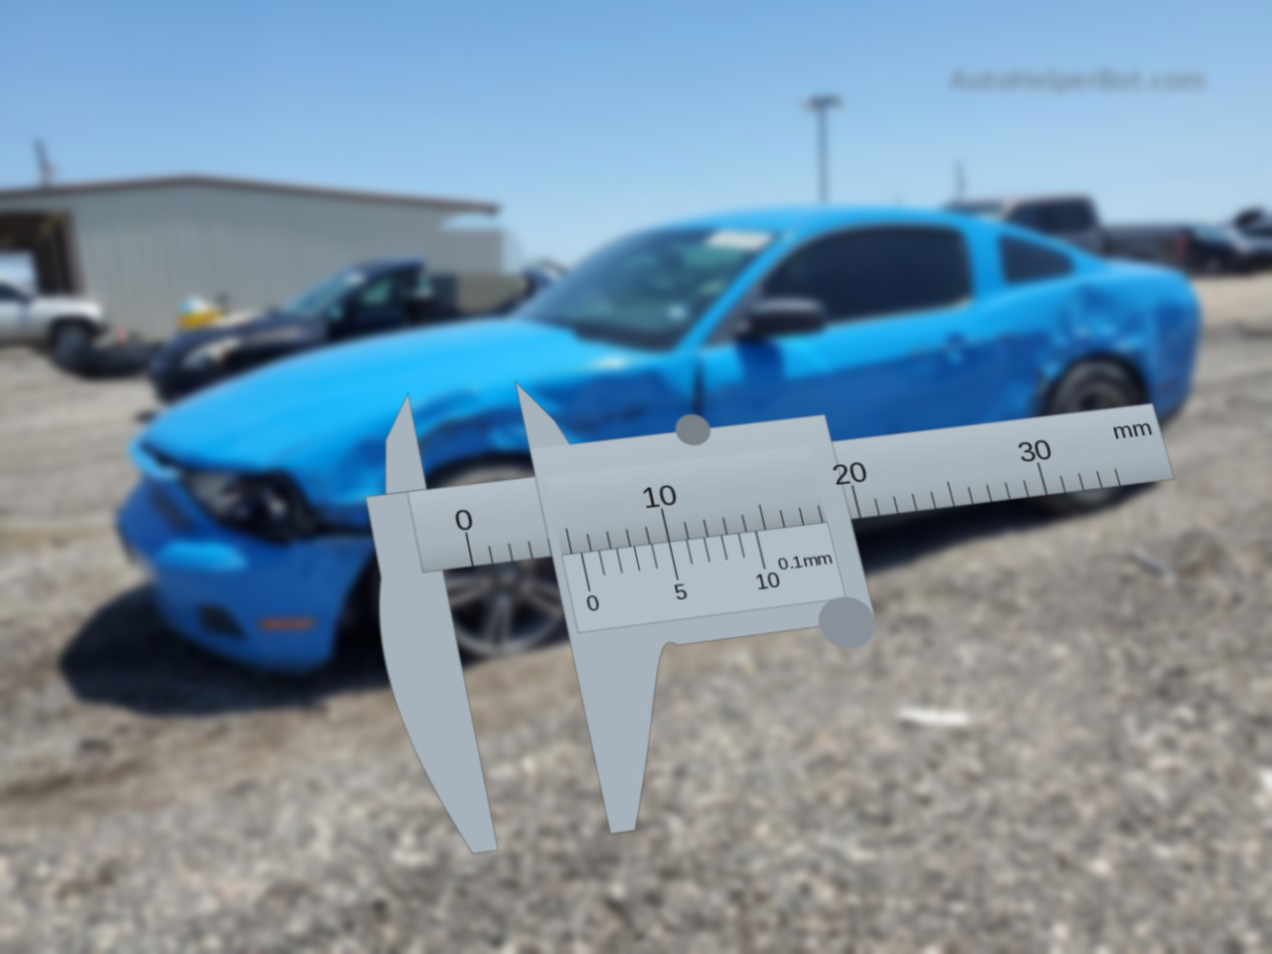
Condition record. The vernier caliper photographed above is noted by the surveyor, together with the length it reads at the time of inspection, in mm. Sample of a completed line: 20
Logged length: 5.5
